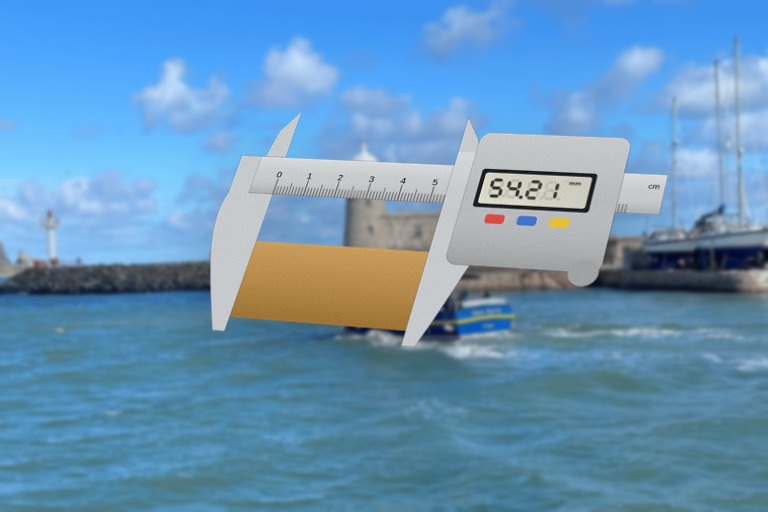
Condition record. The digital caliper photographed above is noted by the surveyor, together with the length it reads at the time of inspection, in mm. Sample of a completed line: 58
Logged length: 54.21
